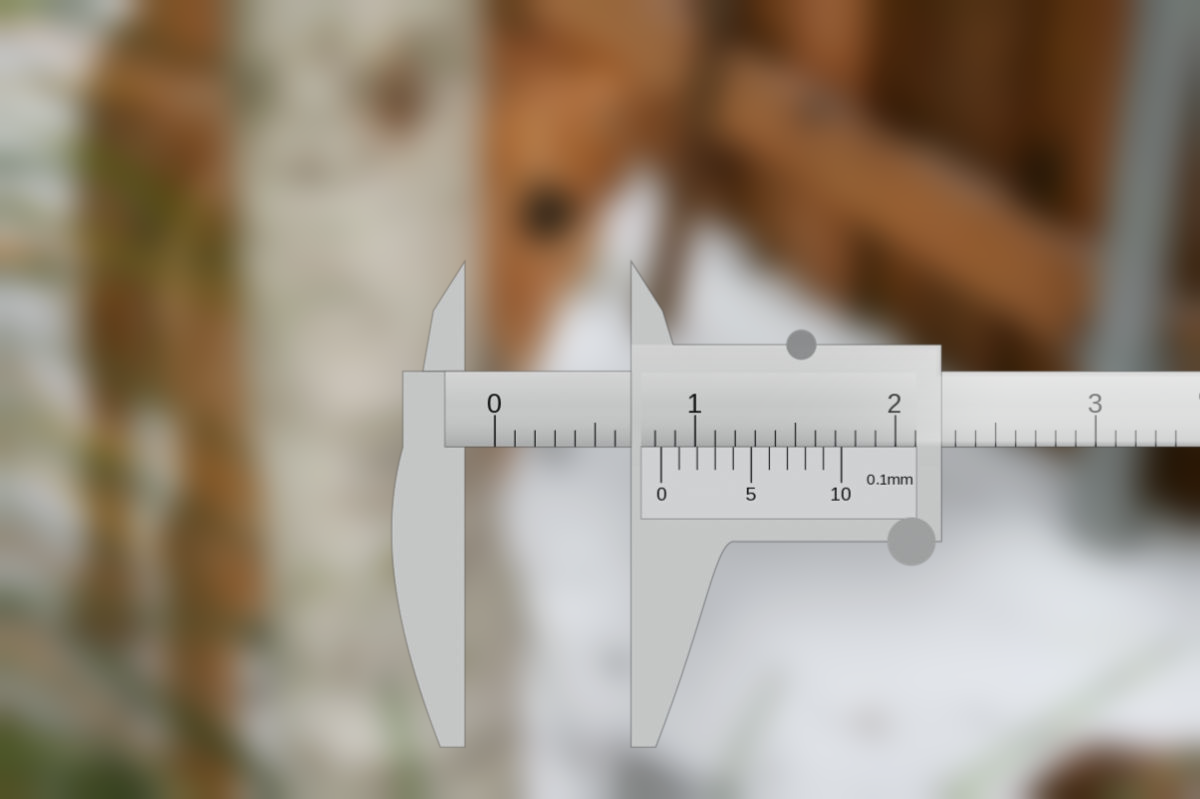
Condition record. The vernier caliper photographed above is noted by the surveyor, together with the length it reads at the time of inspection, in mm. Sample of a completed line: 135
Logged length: 8.3
